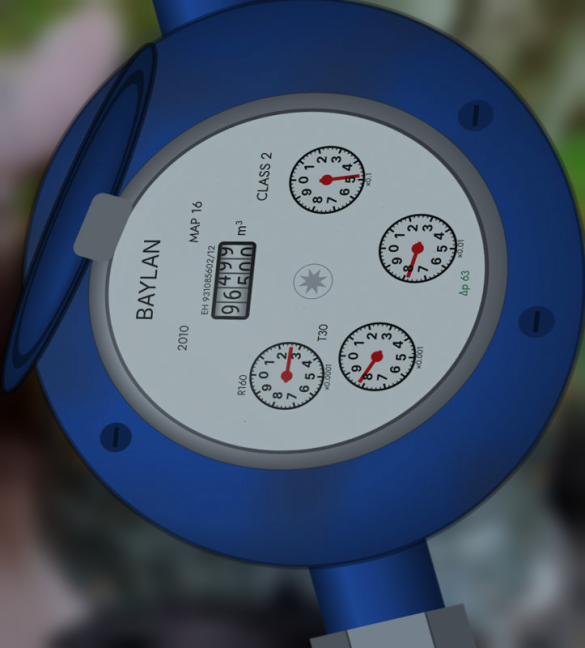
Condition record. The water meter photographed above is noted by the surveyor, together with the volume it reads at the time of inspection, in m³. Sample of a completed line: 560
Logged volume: 96499.4782
